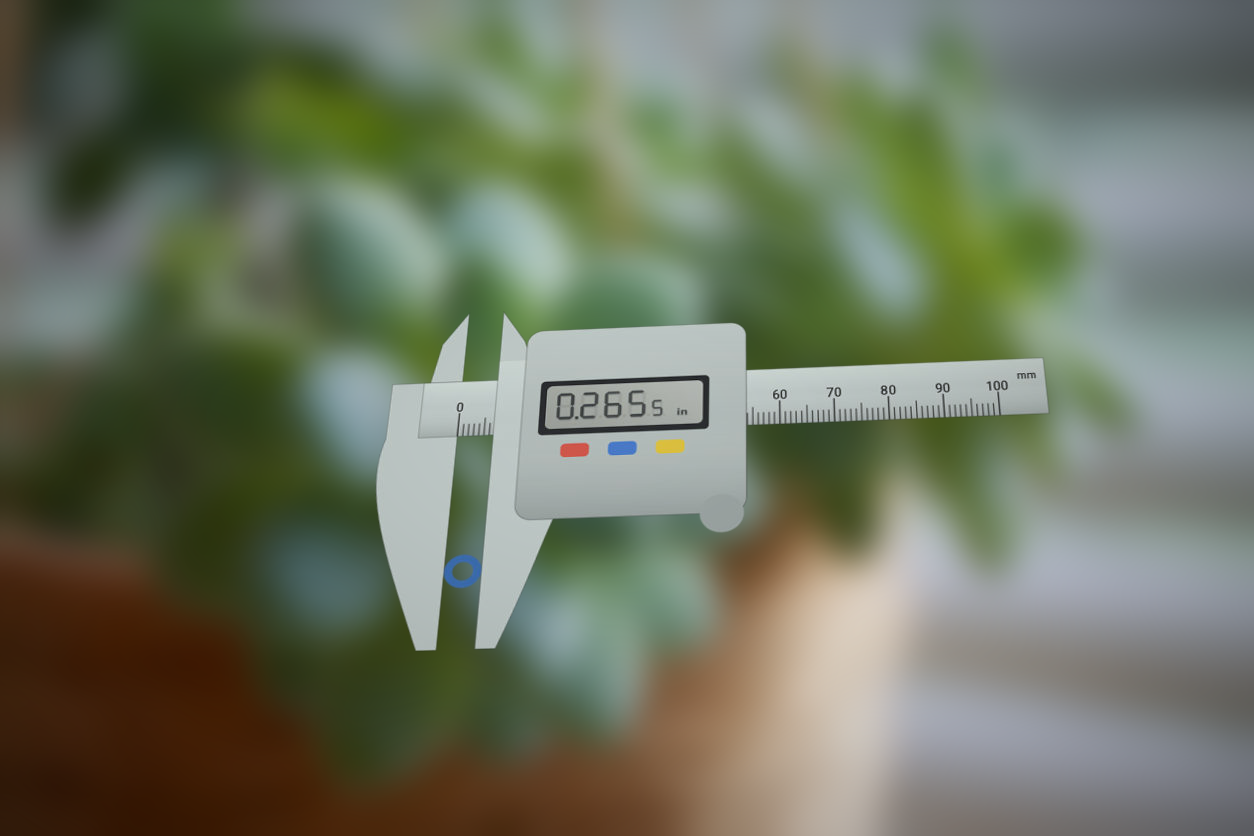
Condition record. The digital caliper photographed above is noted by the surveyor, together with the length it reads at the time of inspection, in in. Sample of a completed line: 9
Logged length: 0.2655
